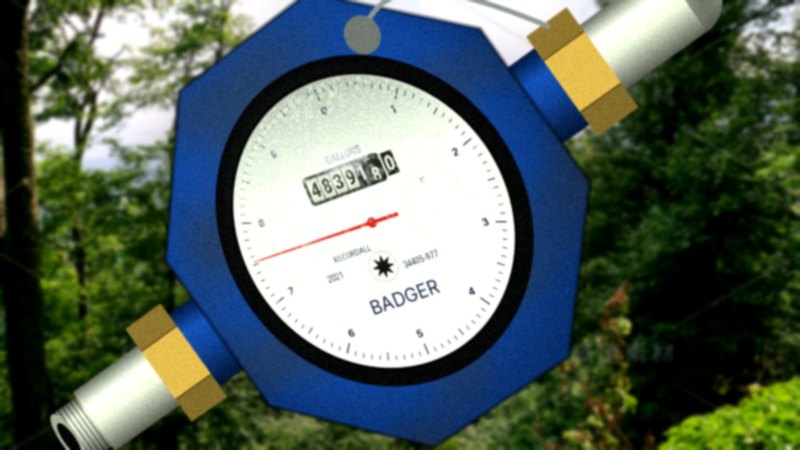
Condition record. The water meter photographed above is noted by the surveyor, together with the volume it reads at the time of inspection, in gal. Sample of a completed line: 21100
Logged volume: 4839177.5
